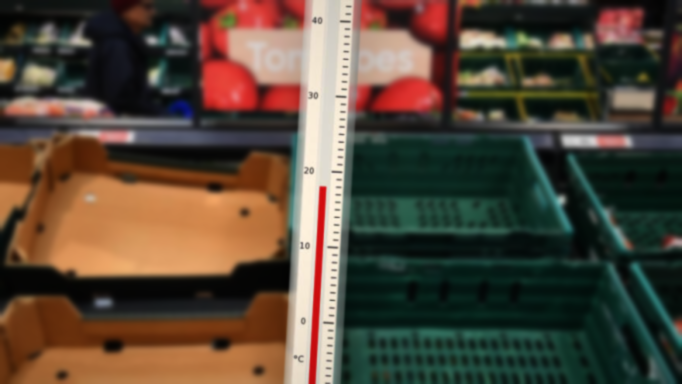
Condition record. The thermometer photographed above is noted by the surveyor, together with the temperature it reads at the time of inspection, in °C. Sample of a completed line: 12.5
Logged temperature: 18
